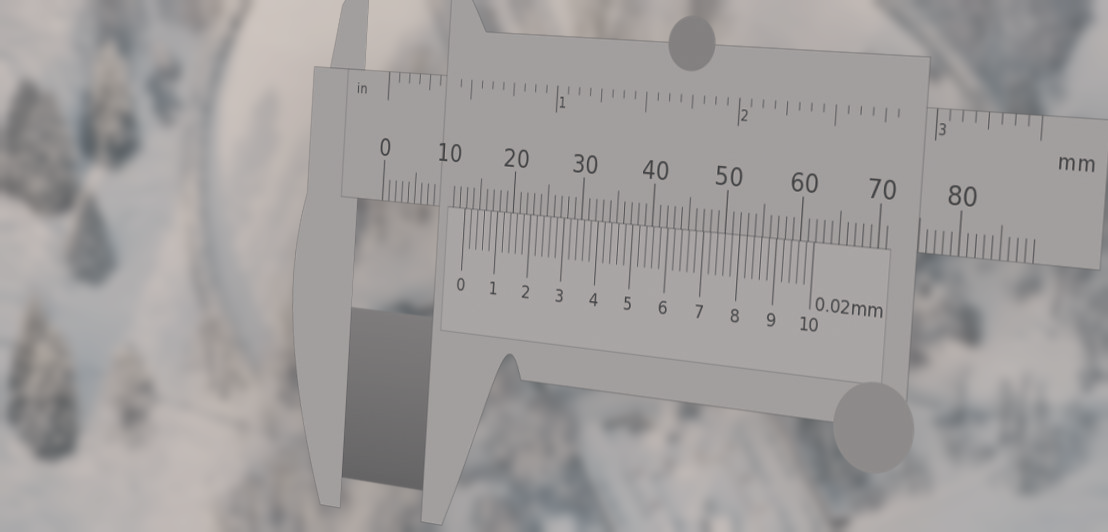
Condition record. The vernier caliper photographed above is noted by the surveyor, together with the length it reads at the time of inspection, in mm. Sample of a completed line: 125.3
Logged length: 12.8
